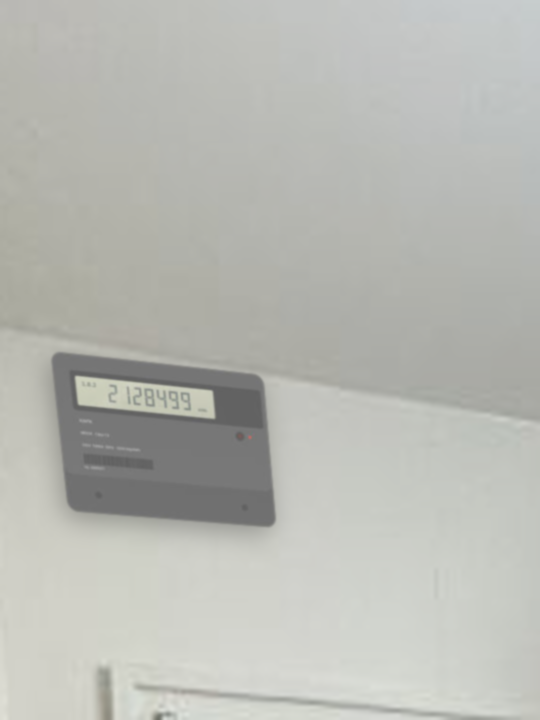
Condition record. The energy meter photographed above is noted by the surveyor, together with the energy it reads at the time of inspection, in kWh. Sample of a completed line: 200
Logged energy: 2128499
